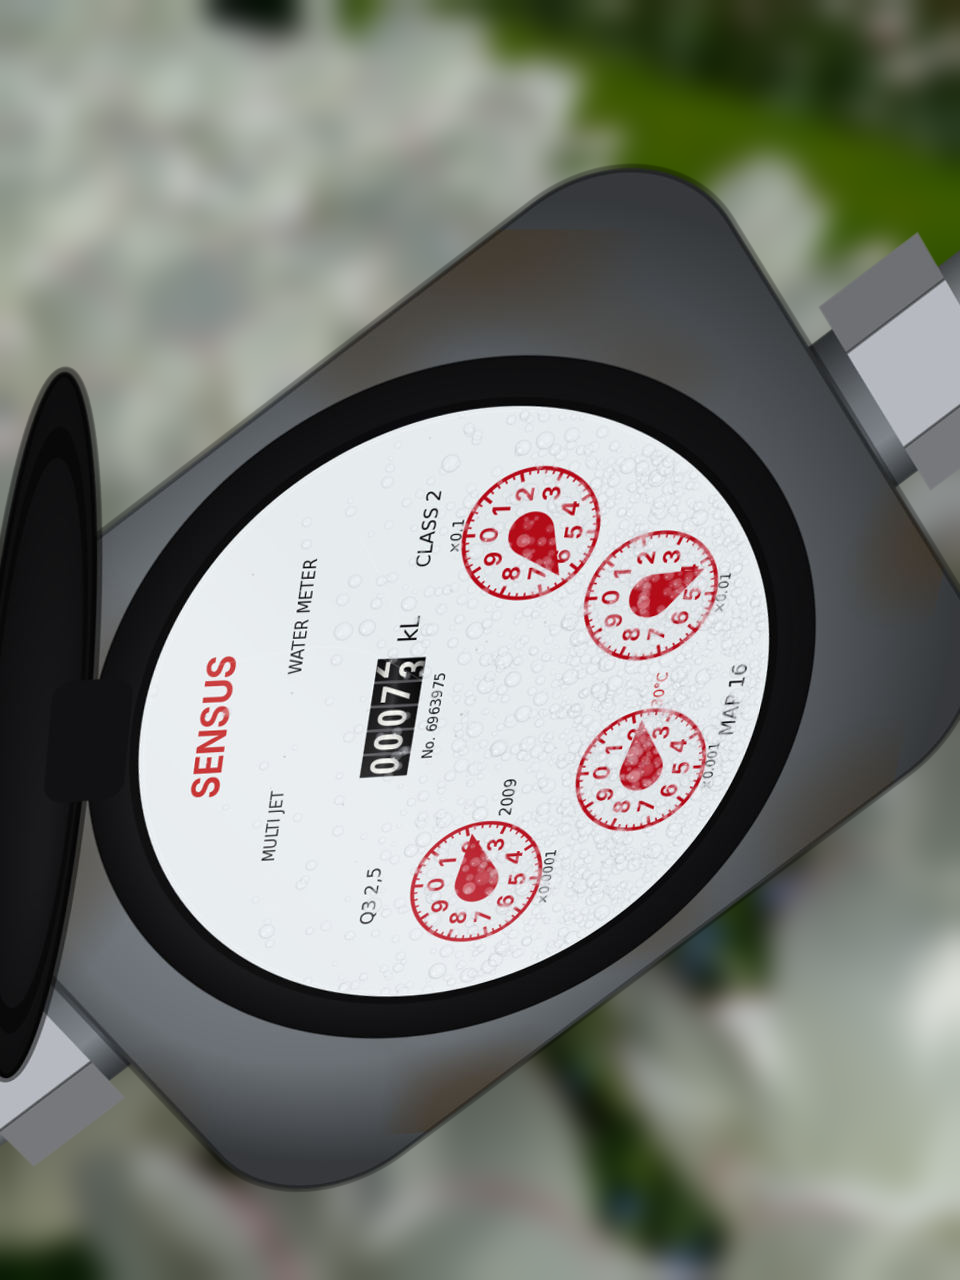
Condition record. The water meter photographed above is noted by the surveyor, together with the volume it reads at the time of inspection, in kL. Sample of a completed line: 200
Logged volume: 72.6422
